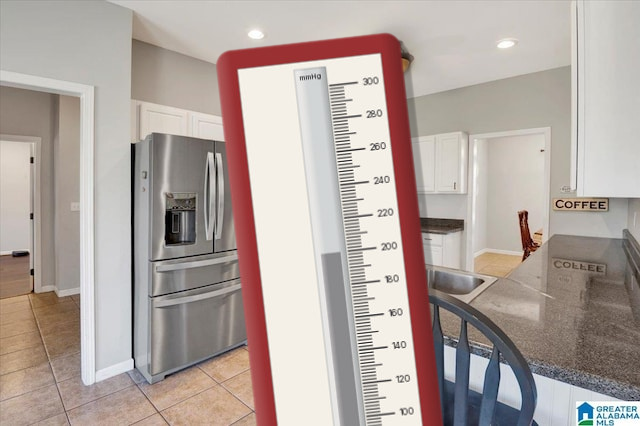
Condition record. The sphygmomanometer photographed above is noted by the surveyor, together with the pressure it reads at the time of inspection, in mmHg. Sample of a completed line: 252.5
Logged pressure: 200
